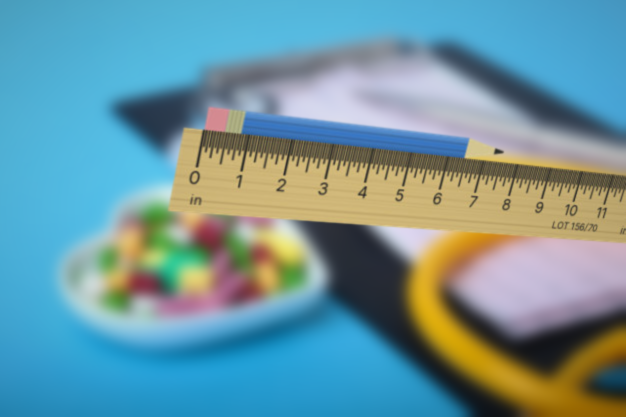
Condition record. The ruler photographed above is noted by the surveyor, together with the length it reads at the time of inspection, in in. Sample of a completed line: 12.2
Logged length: 7.5
